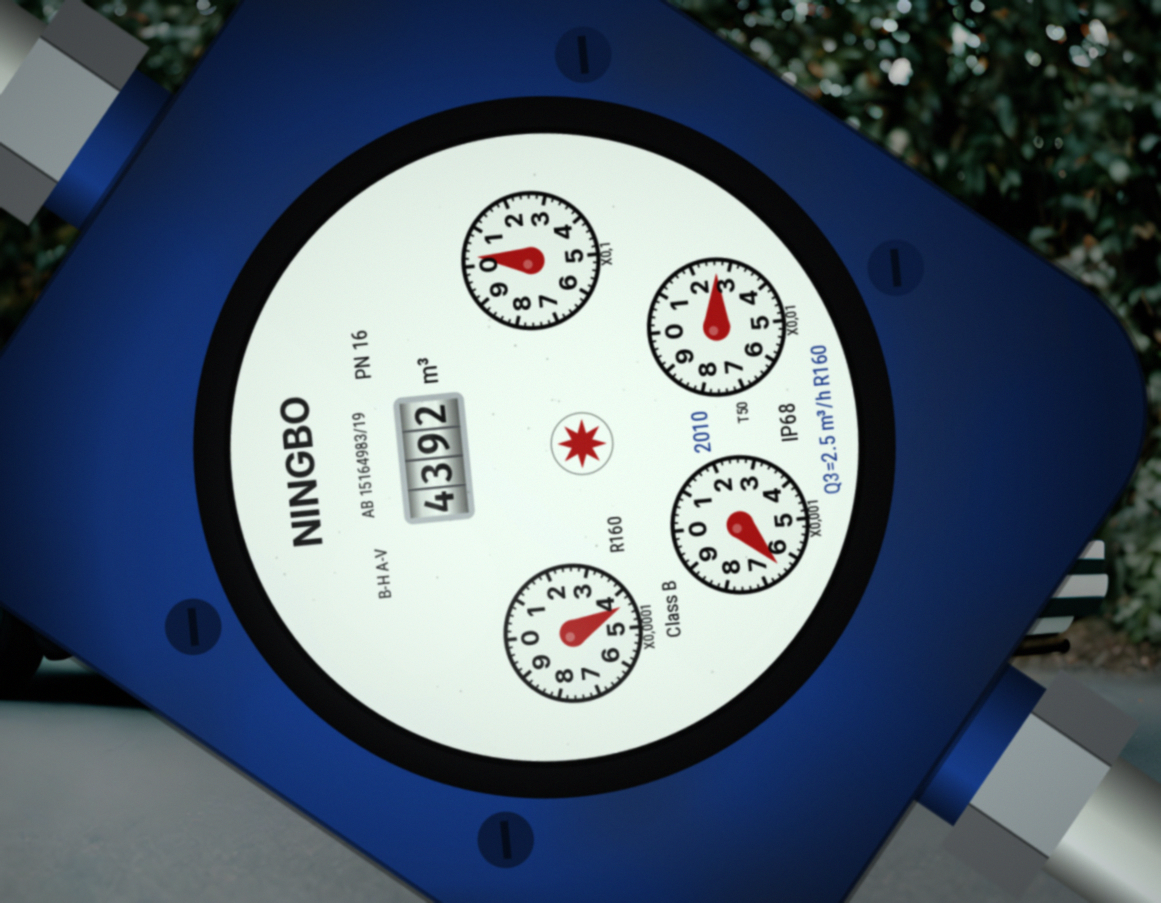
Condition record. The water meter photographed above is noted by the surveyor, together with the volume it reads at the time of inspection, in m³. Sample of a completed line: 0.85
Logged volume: 4392.0264
